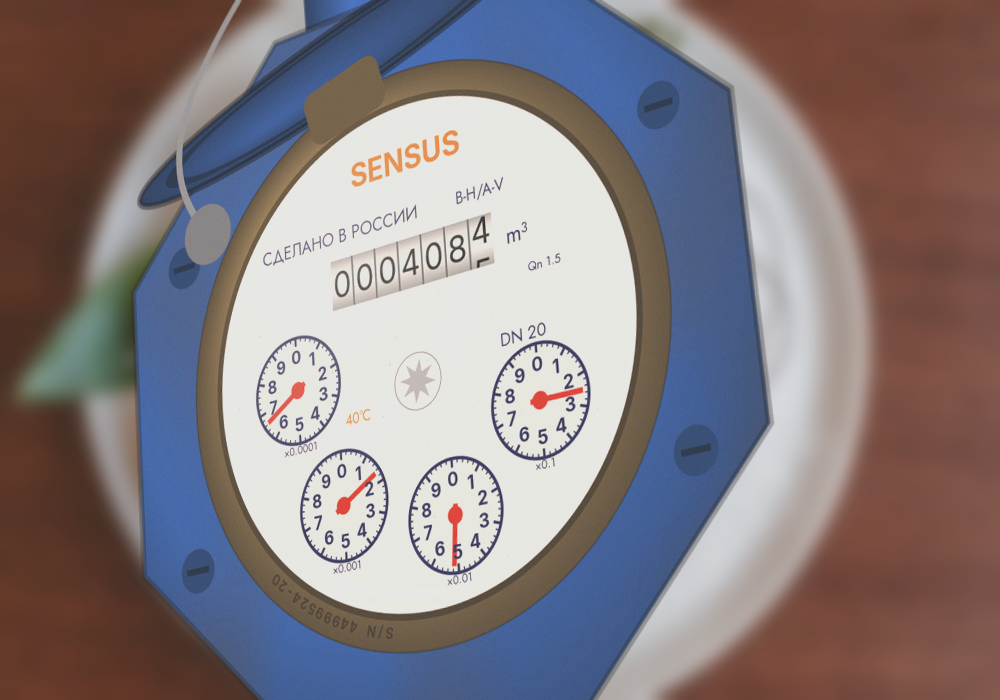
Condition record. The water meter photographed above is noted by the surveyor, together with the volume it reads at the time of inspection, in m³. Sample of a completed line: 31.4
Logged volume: 4084.2516
